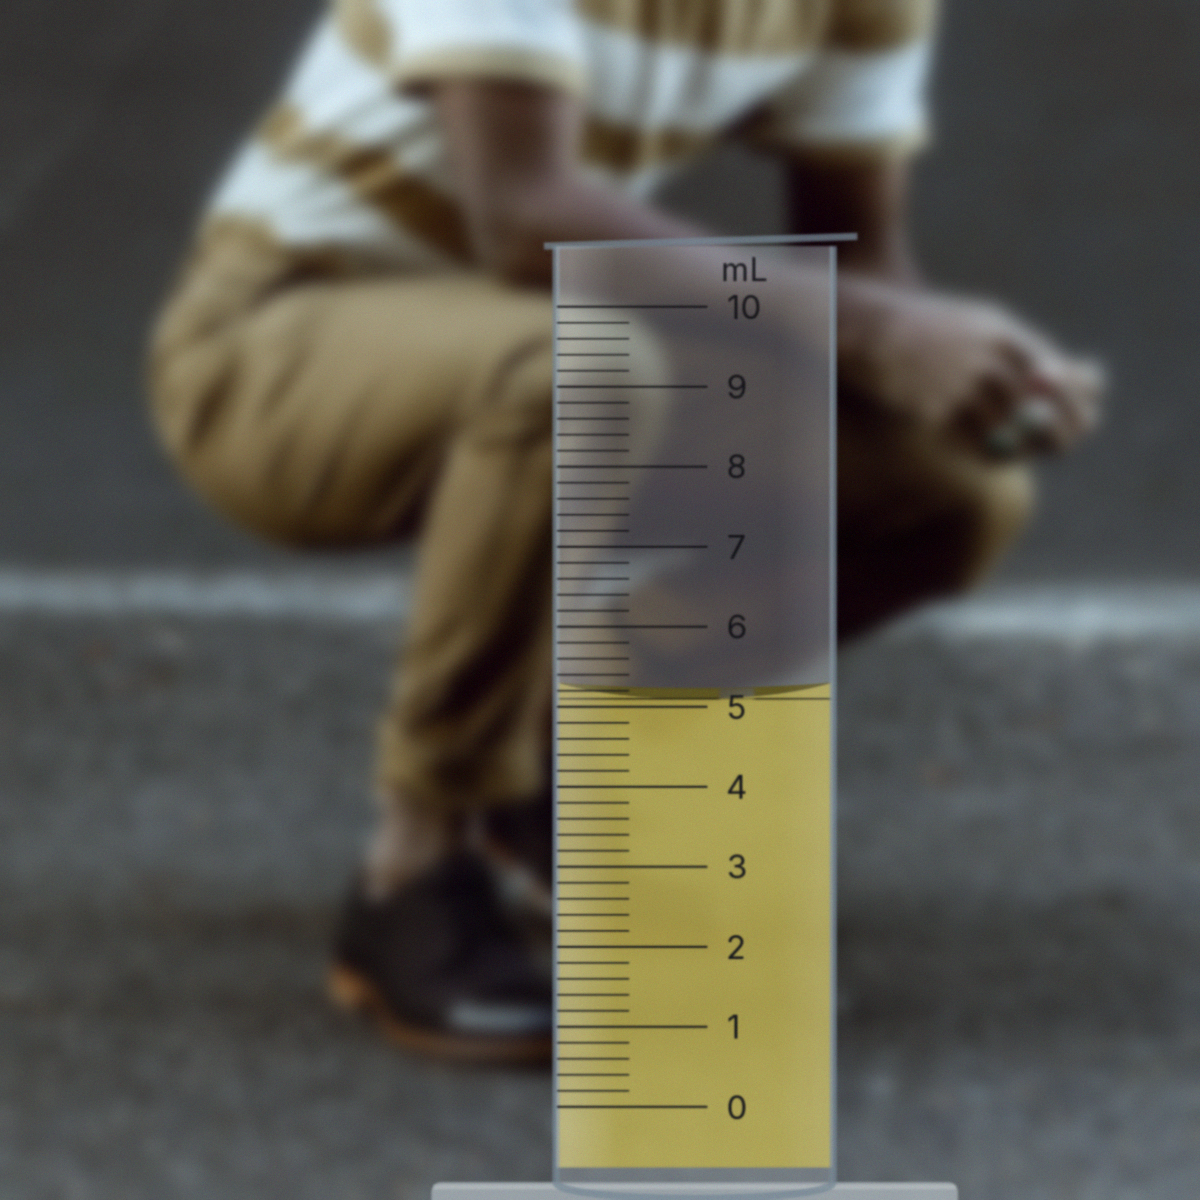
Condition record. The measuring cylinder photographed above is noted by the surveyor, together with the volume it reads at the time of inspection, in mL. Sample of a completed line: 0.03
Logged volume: 5.1
